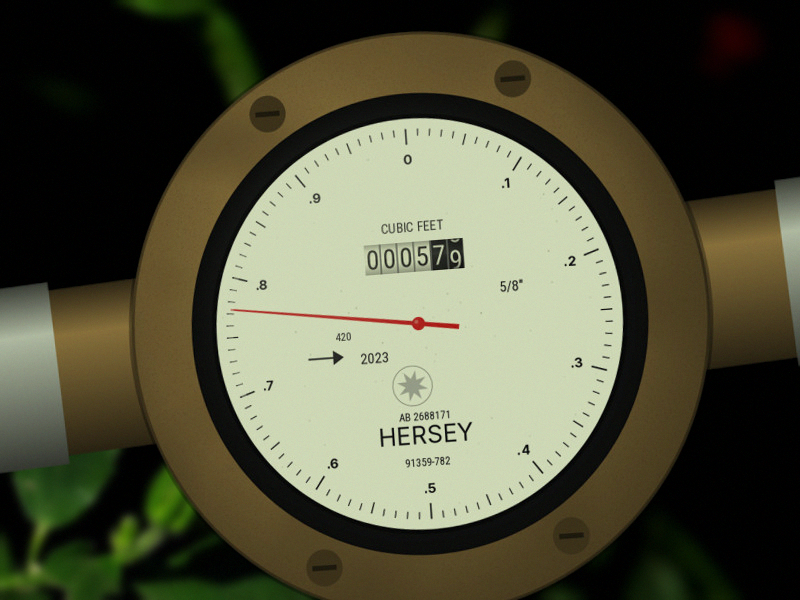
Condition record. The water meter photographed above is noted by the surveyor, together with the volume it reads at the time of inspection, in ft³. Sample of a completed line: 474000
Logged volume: 578.77
